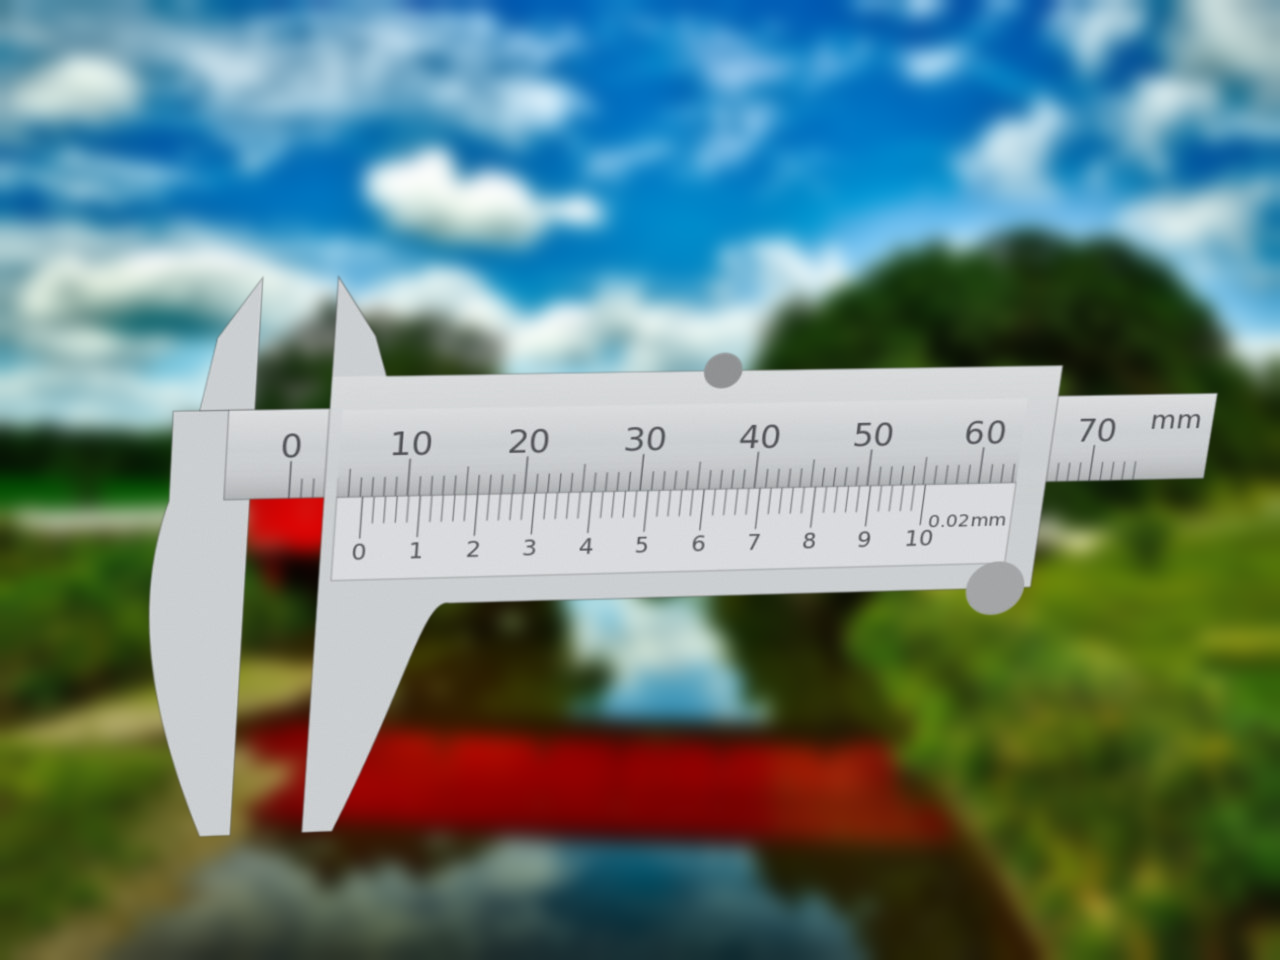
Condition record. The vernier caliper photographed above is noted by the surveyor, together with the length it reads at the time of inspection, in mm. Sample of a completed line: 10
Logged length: 6.2
